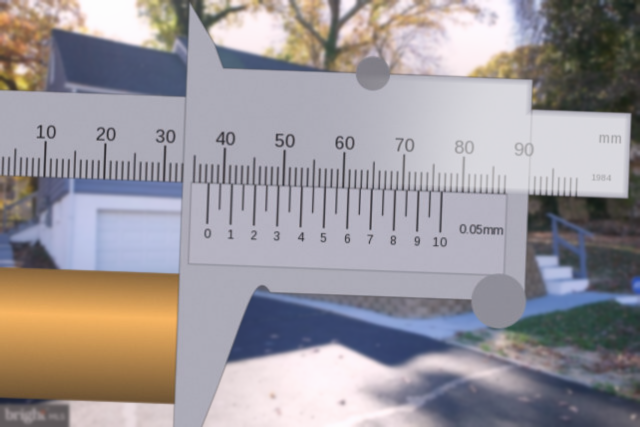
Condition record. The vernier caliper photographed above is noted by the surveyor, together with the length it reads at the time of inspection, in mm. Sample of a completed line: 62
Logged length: 37.5
